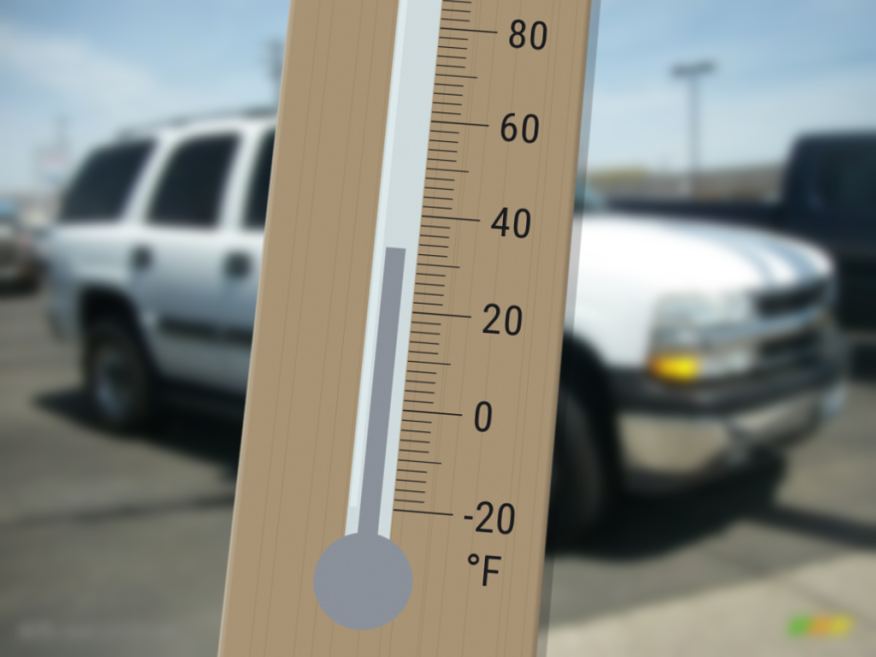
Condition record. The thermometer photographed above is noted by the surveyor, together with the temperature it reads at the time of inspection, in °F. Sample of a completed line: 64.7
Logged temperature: 33
